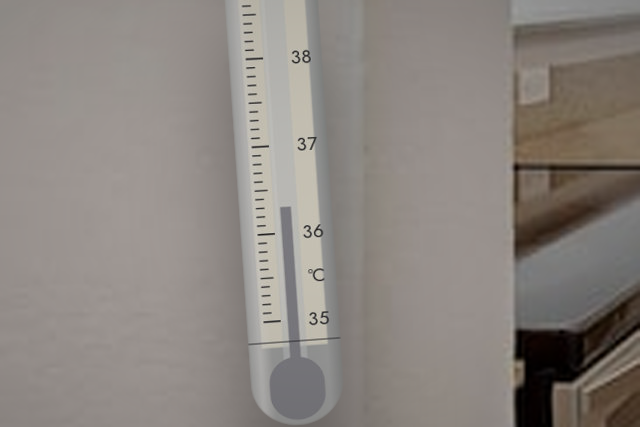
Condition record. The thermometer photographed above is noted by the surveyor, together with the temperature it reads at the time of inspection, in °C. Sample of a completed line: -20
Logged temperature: 36.3
